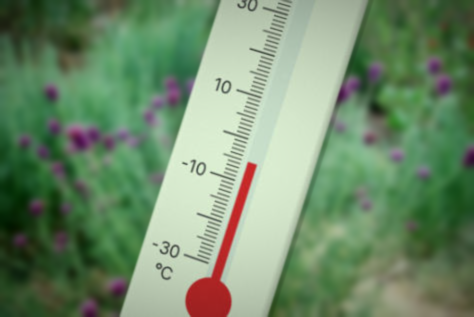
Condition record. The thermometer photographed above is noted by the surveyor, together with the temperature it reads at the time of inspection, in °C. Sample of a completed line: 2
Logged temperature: -5
